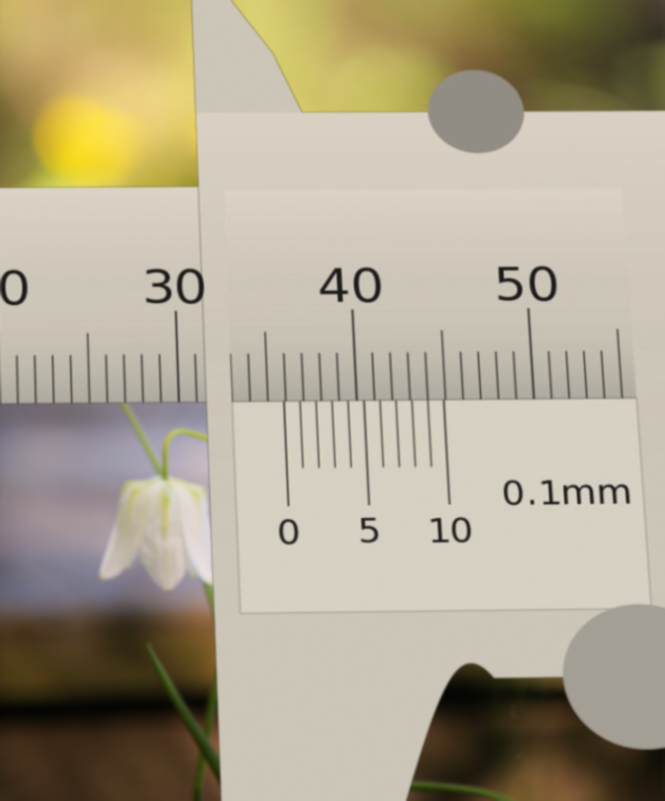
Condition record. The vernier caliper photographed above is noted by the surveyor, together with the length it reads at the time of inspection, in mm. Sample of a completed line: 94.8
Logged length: 35.9
